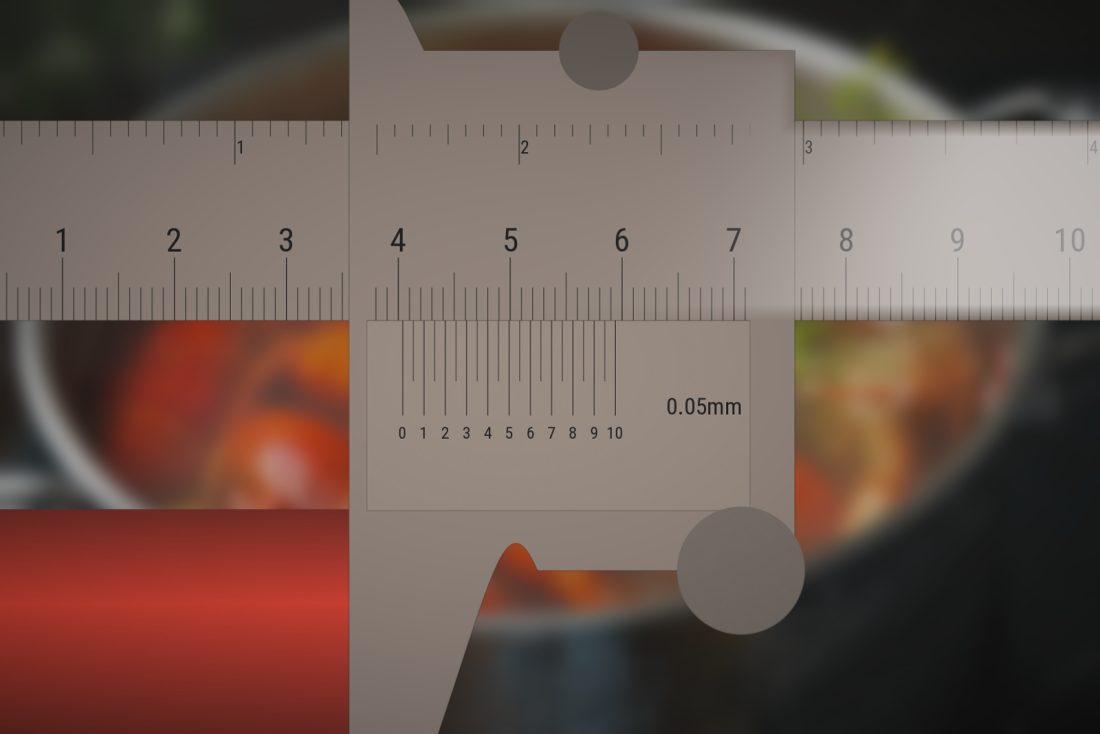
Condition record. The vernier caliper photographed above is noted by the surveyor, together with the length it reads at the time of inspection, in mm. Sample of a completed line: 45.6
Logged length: 40.4
